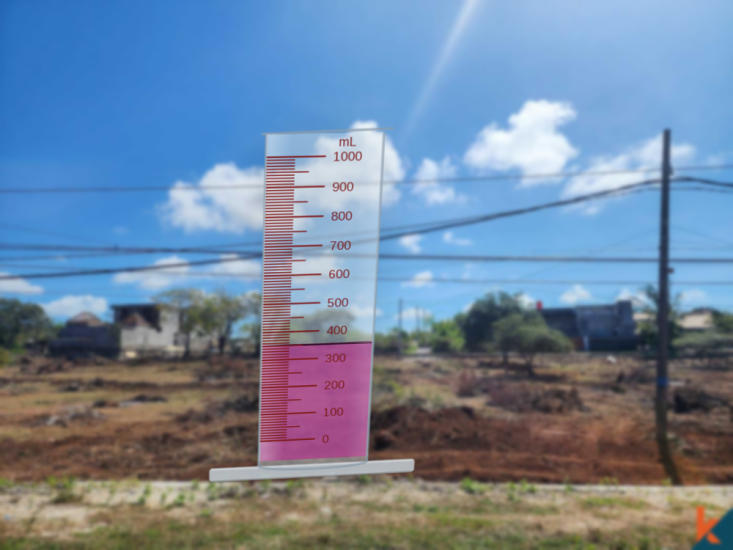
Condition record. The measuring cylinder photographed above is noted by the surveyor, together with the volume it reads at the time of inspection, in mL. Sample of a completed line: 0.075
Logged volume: 350
